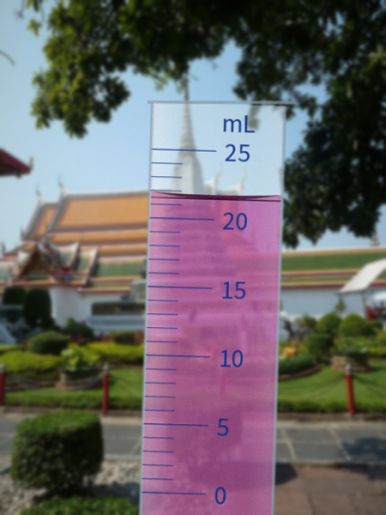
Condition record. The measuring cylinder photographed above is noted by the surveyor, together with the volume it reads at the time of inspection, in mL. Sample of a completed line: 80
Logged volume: 21.5
